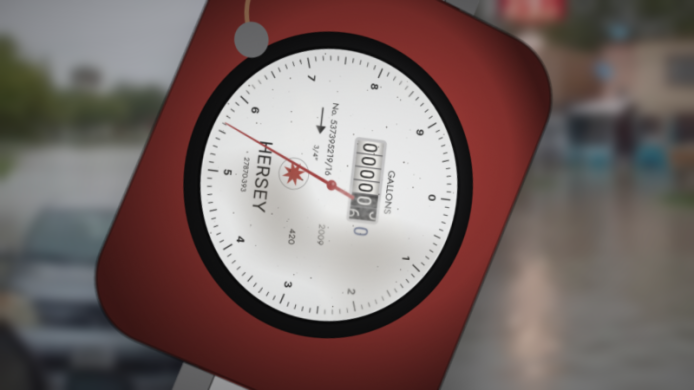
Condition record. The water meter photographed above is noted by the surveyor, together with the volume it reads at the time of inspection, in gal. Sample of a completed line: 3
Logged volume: 55.6
